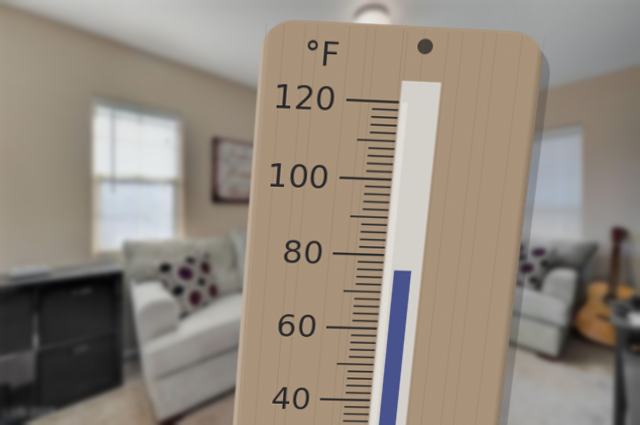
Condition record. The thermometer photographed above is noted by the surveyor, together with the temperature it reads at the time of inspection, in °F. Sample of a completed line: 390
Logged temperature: 76
